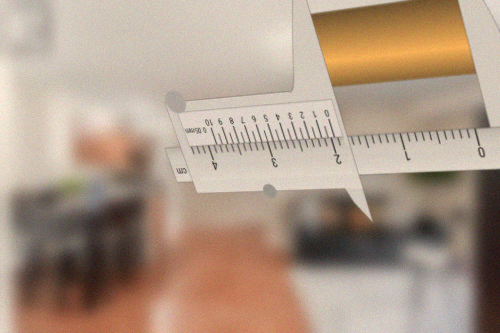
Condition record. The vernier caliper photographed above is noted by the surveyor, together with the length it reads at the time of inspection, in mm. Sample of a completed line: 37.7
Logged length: 19.5
